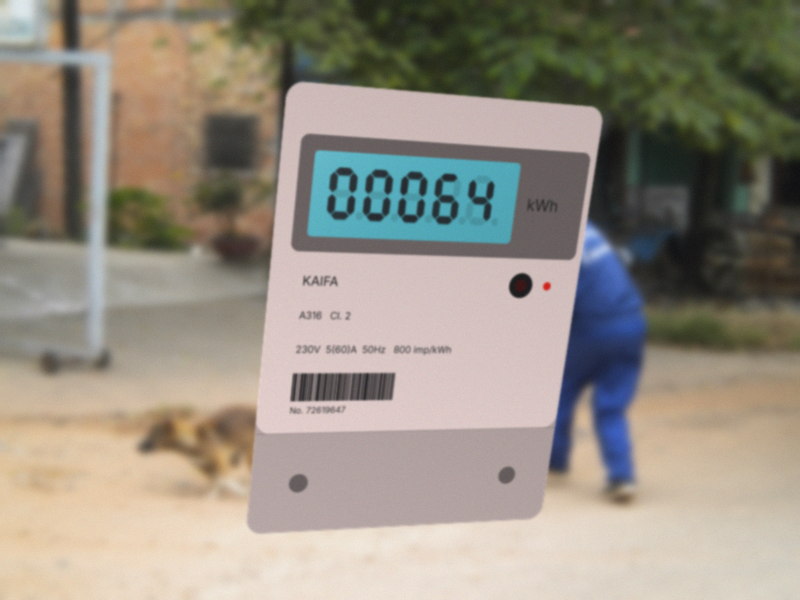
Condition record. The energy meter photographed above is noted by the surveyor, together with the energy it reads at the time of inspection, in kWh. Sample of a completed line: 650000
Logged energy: 64
